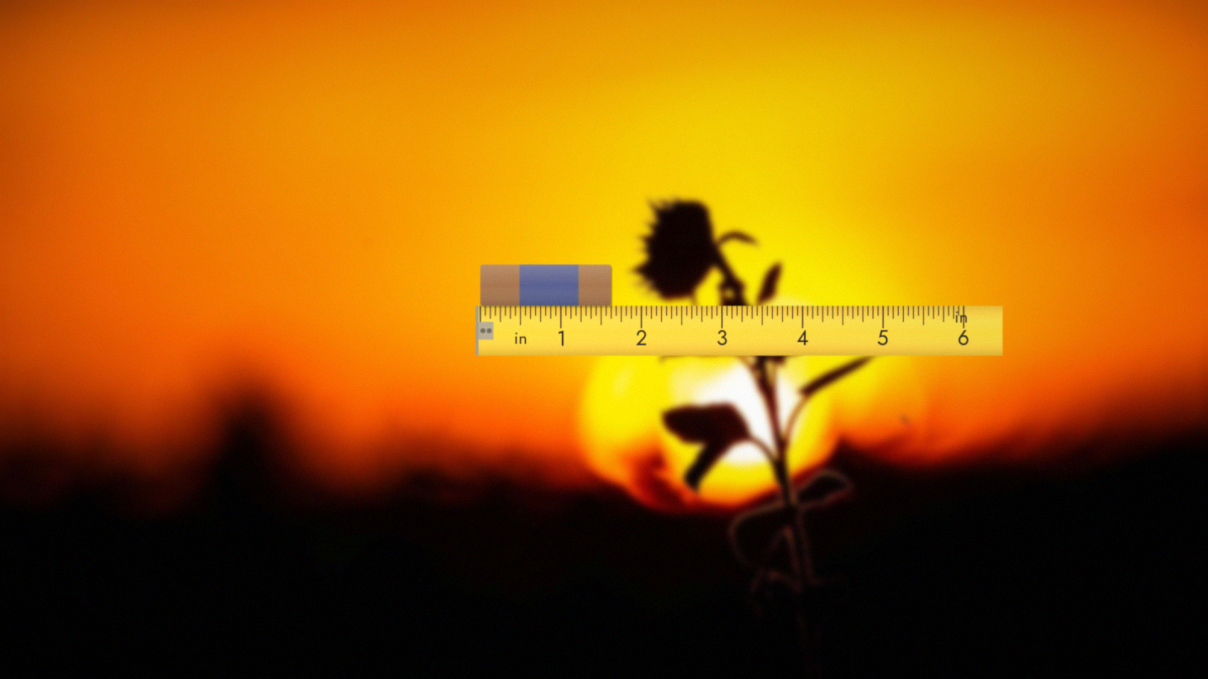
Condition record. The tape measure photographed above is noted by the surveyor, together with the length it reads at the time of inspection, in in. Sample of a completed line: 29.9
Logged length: 1.625
